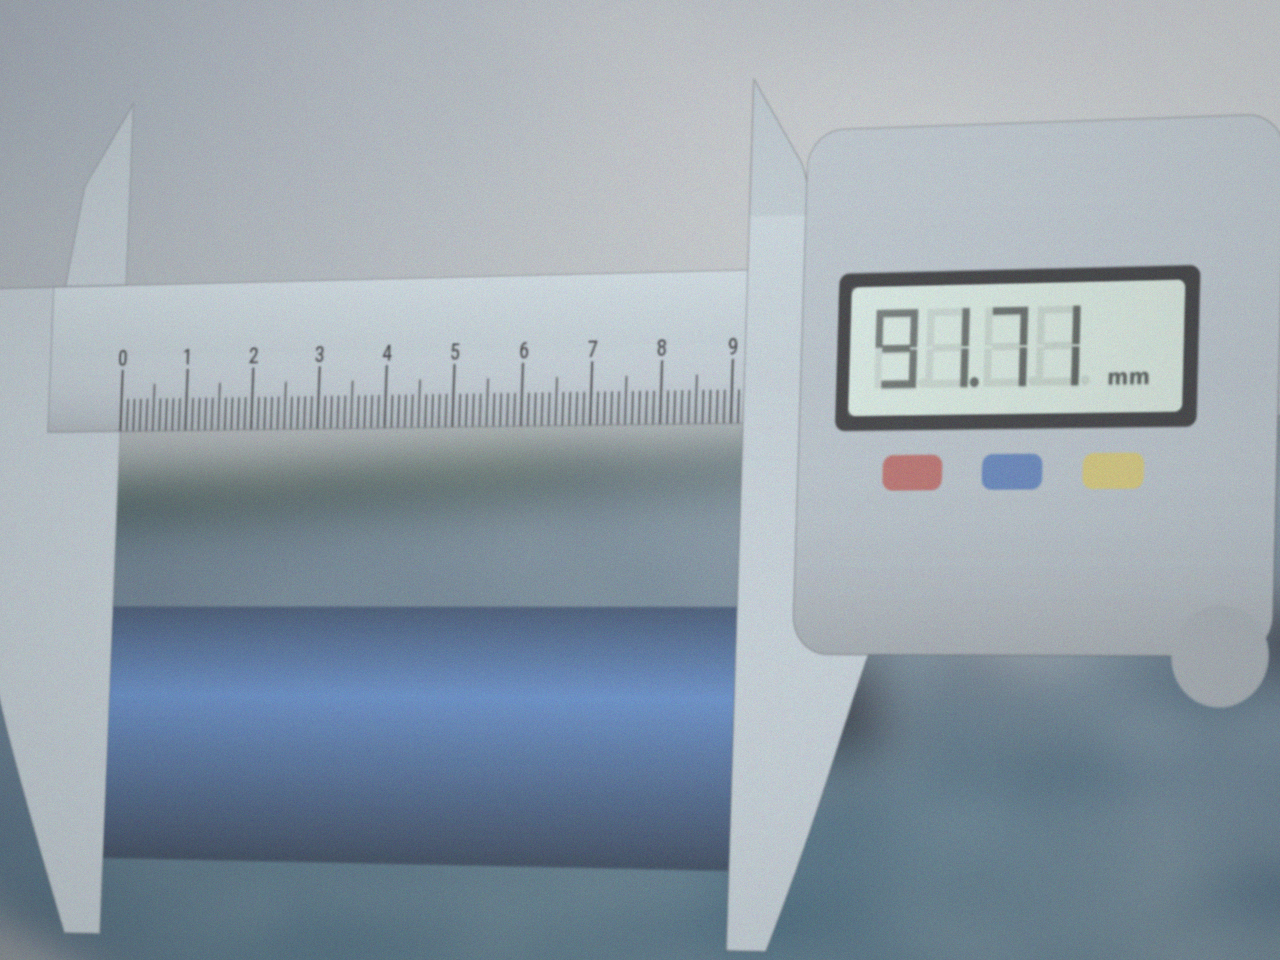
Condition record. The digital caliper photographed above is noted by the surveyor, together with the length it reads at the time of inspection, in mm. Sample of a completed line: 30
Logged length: 91.71
